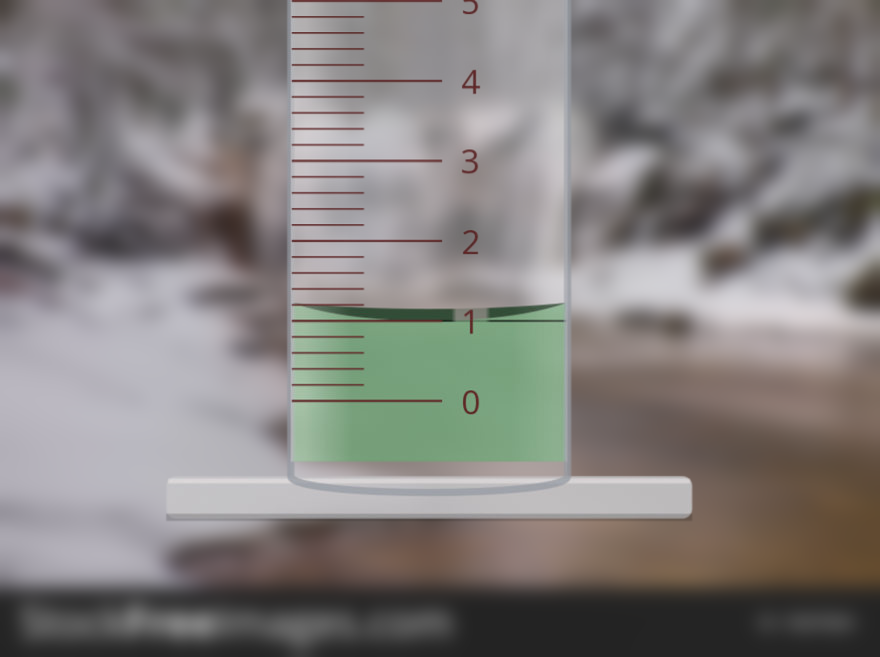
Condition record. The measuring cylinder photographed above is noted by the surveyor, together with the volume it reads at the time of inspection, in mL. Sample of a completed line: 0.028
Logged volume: 1
